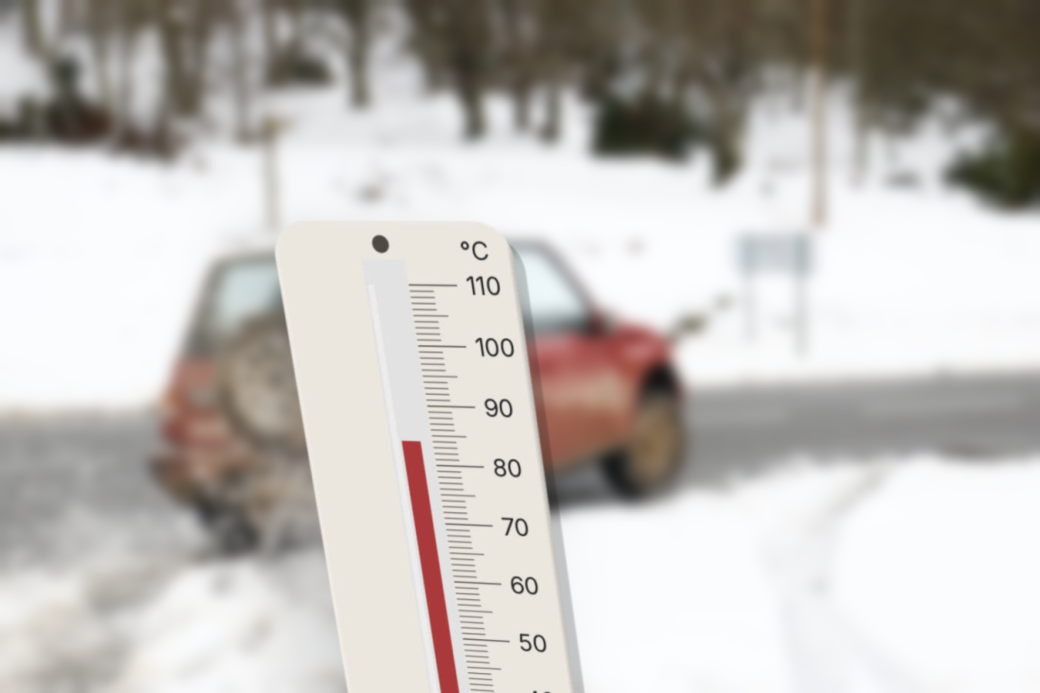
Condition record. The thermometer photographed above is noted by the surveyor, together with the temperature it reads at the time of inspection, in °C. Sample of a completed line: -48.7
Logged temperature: 84
